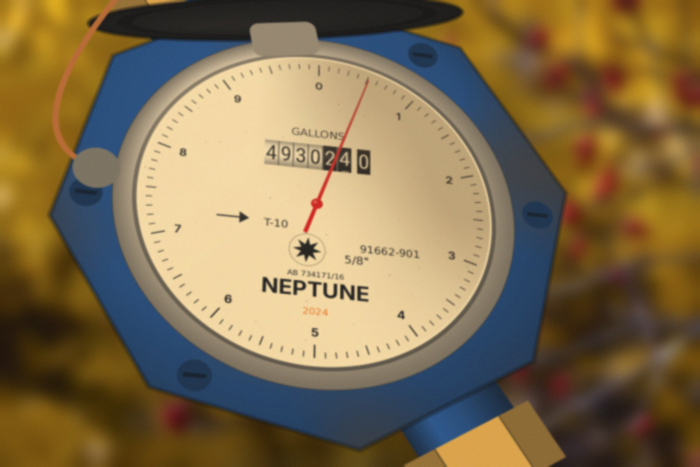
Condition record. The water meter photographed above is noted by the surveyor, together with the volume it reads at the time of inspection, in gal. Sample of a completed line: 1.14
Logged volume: 4930240.5
